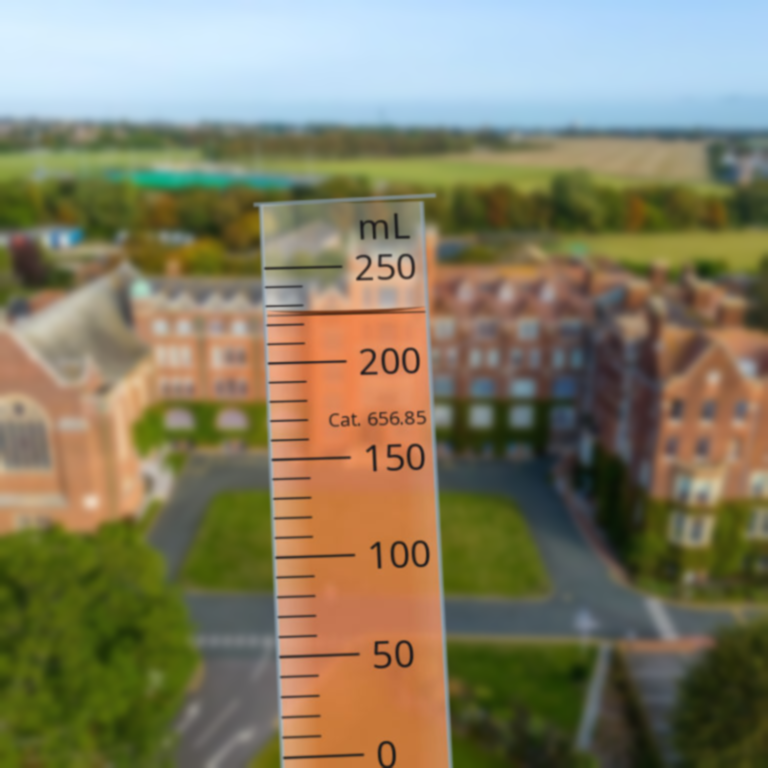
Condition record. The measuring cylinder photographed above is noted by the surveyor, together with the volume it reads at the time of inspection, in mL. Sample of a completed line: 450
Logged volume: 225
